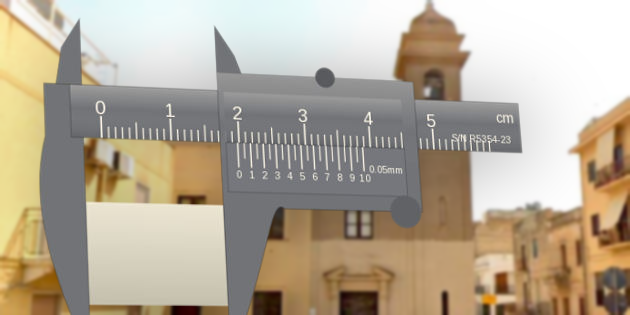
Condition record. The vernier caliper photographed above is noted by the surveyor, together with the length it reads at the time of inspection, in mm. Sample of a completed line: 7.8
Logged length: 19.8
